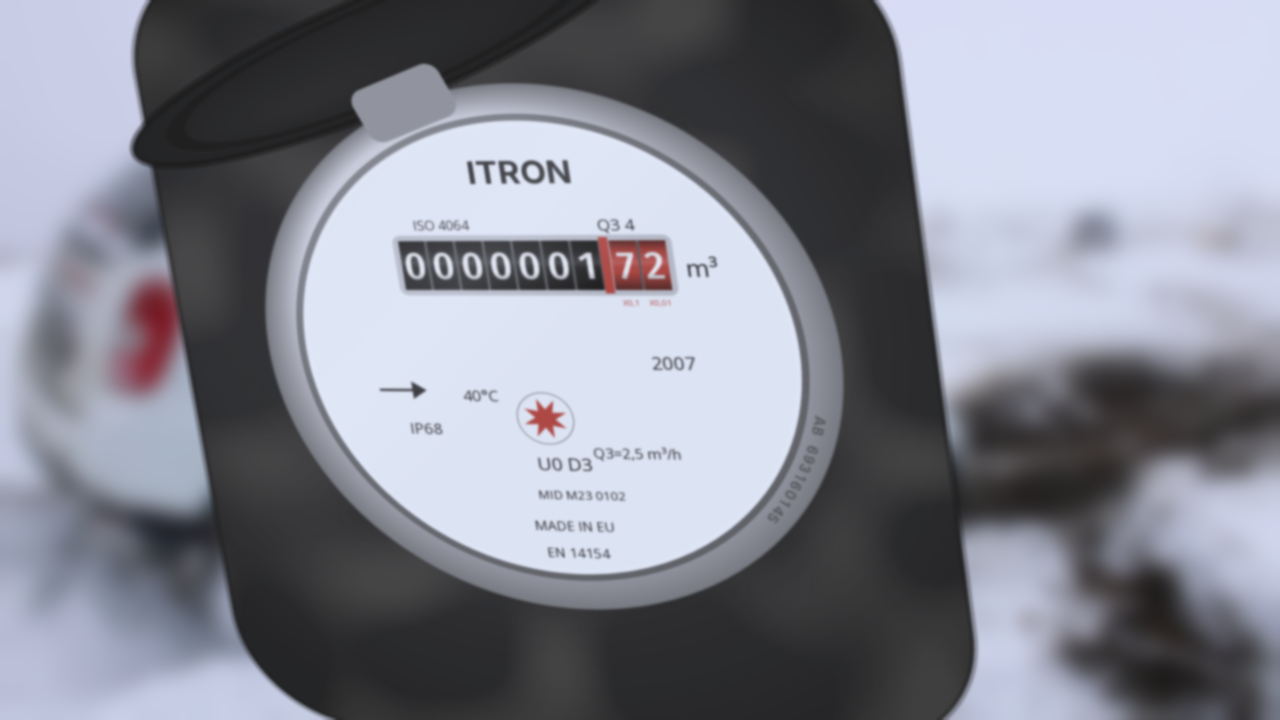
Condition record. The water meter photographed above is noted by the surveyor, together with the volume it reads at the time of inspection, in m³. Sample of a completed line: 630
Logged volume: 1.72
